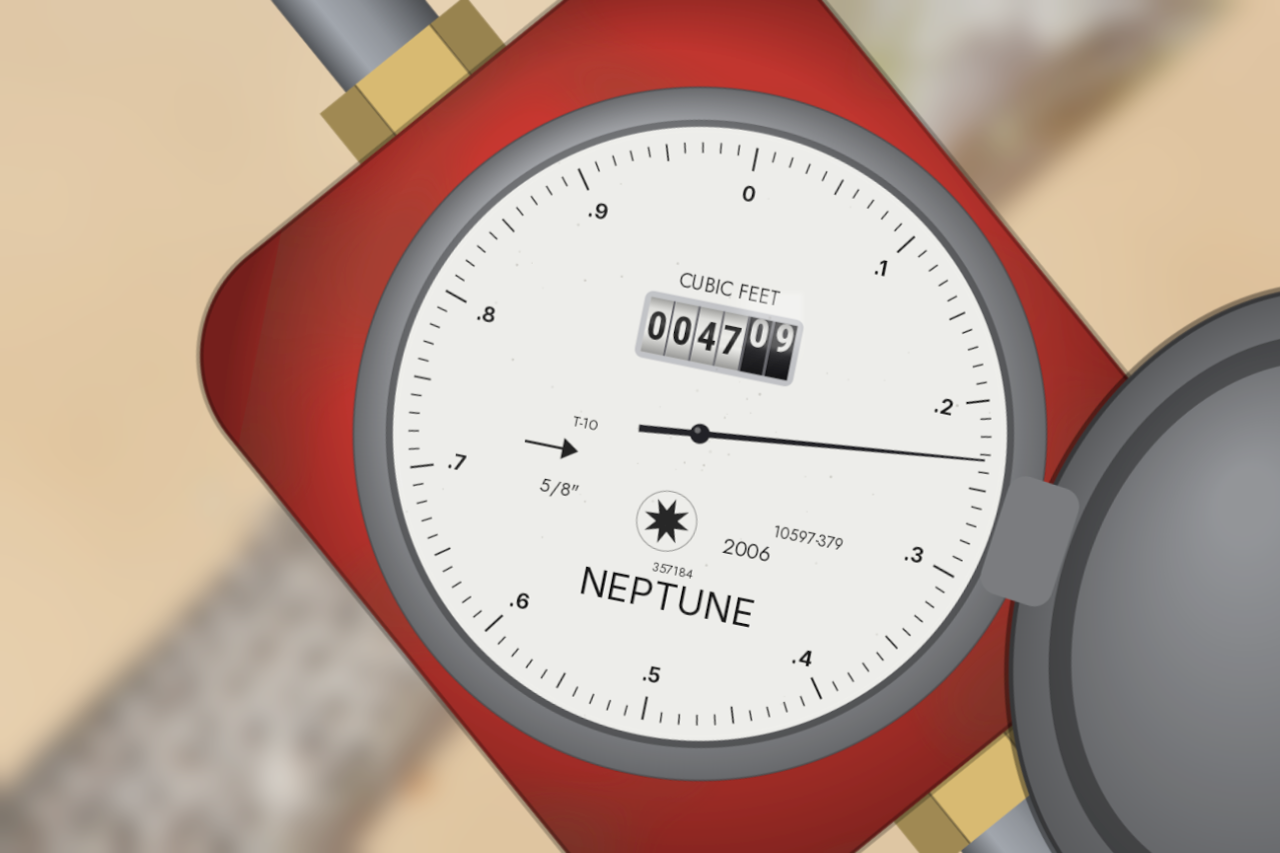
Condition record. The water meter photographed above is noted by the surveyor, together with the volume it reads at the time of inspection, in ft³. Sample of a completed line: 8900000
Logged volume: 4709.23
